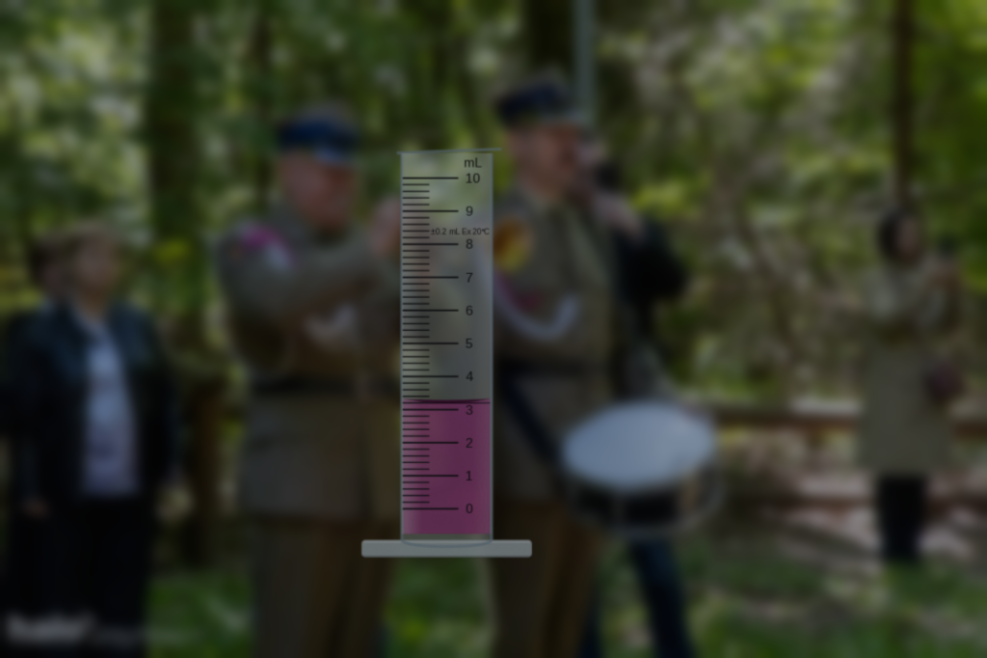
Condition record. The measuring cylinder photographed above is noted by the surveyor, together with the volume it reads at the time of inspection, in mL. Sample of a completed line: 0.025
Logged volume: 3.2
